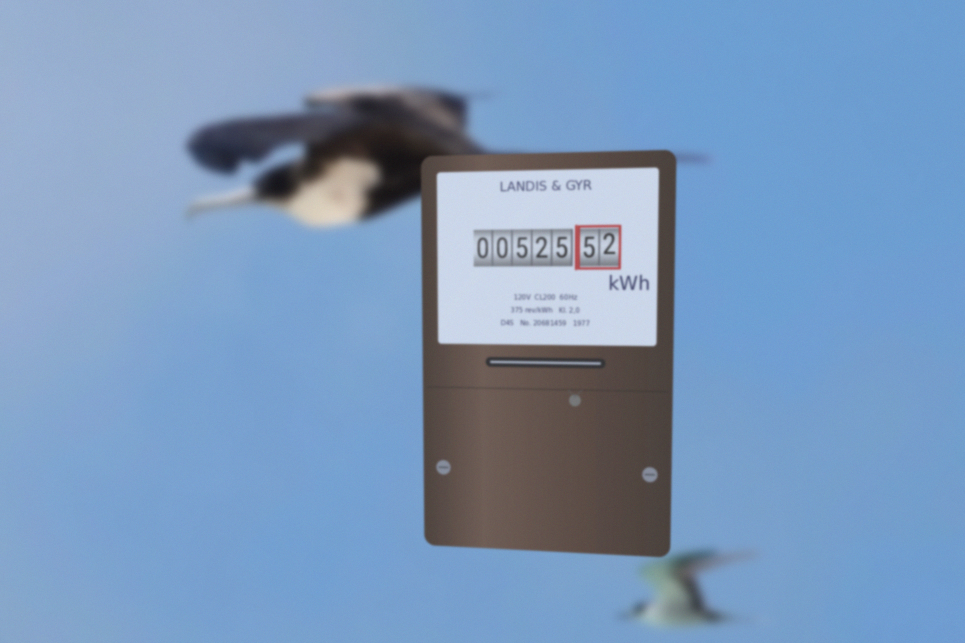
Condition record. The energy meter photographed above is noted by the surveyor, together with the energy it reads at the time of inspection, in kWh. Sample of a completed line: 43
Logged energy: 525.52
